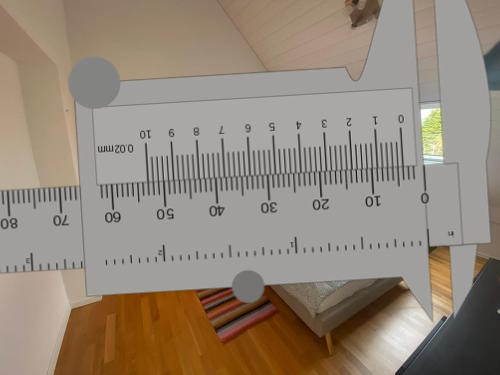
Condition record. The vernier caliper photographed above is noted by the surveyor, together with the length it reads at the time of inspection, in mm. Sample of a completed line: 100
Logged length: 4.0
